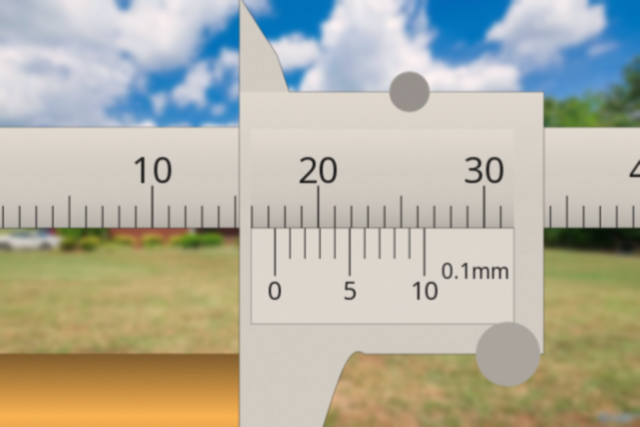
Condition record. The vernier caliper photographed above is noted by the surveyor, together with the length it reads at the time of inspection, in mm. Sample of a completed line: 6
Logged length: 17.4
